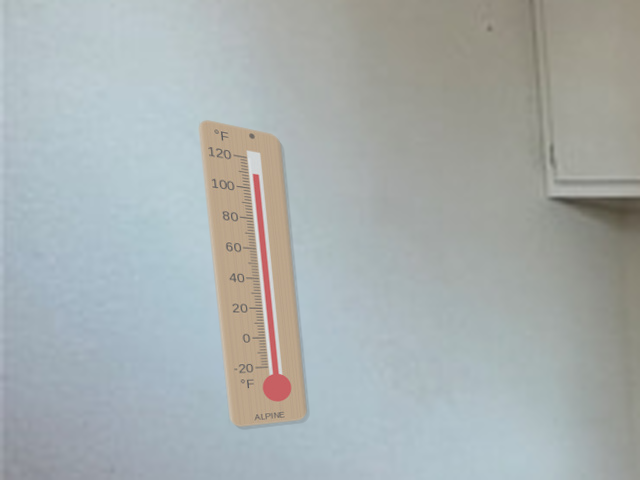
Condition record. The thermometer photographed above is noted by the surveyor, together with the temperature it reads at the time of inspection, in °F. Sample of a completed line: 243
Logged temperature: 110
